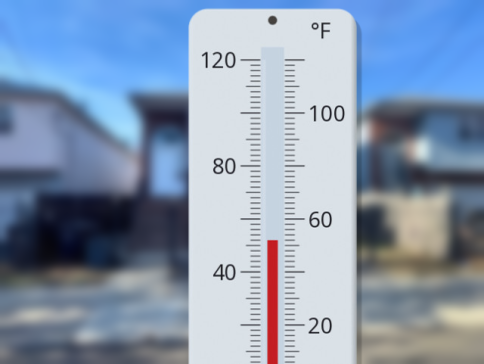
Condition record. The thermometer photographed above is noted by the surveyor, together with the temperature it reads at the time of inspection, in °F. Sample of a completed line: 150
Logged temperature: 52
